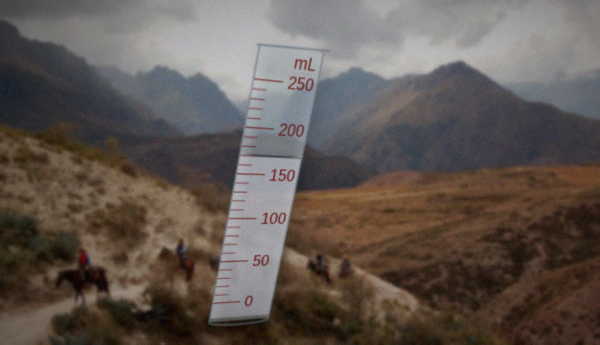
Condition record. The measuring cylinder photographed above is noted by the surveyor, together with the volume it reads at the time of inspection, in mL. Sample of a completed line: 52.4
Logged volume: 170
